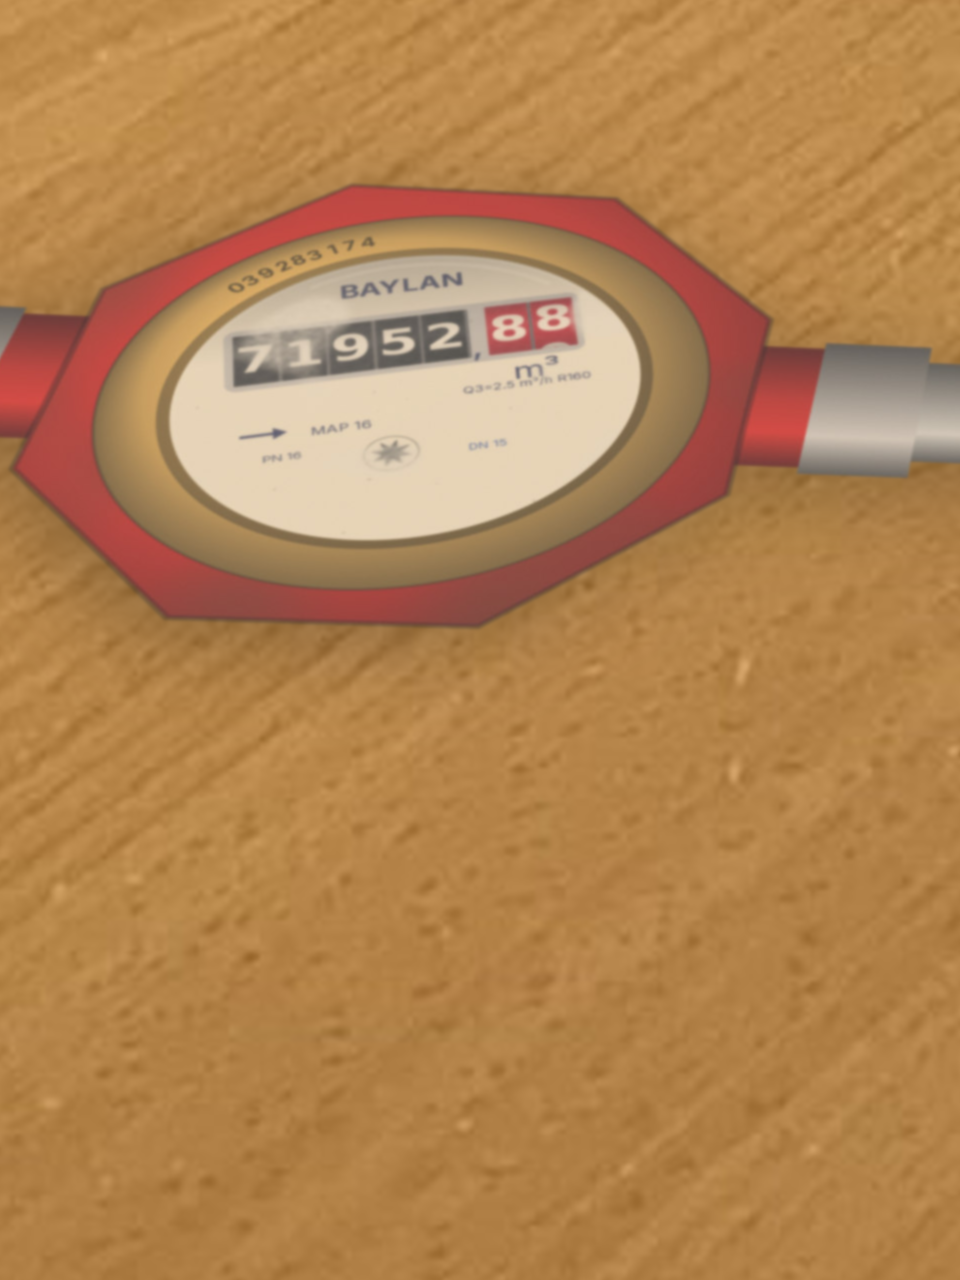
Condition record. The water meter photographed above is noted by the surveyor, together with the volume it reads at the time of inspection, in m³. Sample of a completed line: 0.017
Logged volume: 71952.88
